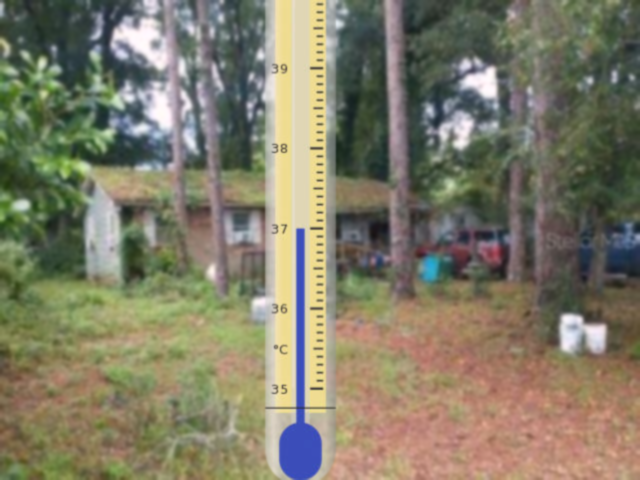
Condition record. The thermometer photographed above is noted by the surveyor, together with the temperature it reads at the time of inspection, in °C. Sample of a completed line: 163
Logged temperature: 37
